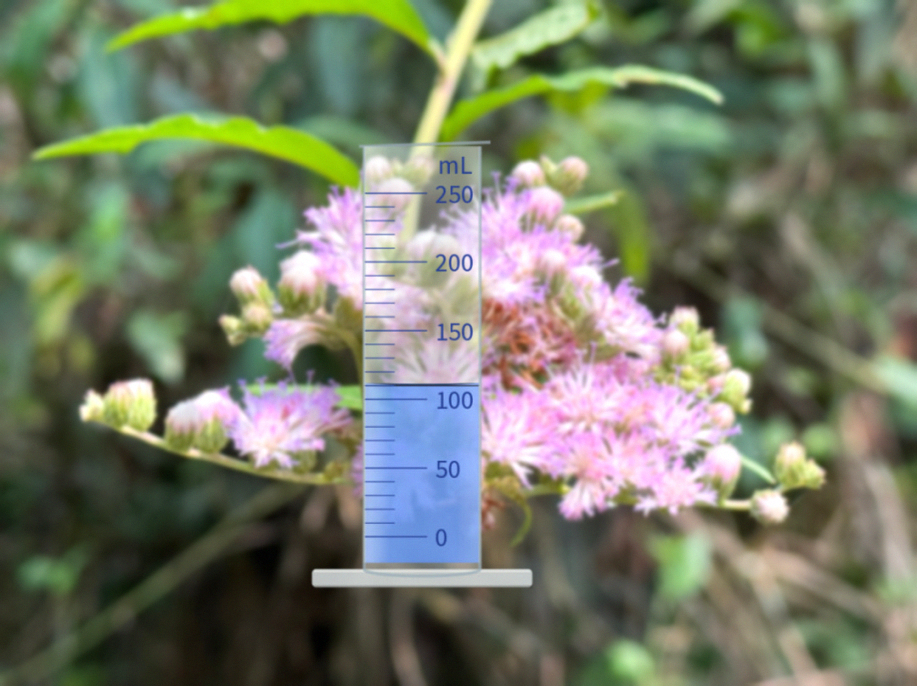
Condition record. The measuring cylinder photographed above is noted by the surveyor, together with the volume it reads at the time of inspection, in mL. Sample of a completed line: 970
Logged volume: 110
